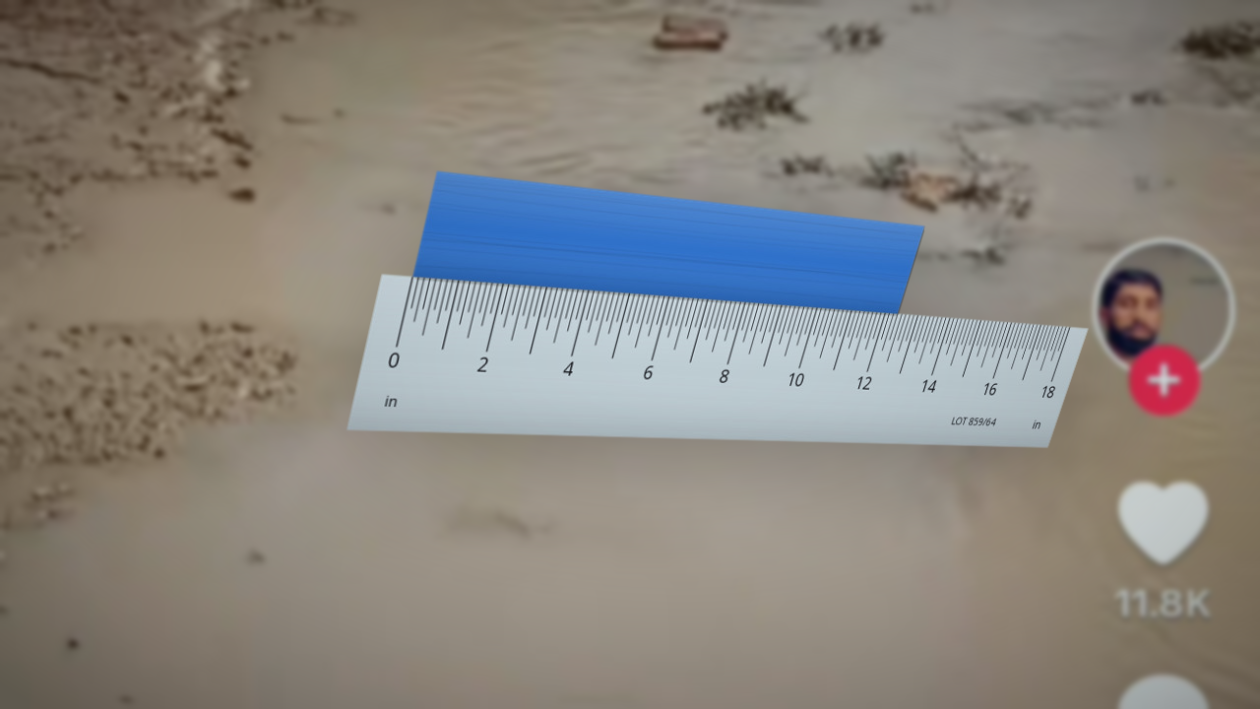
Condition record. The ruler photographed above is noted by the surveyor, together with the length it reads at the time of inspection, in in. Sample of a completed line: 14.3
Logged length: 12.375
